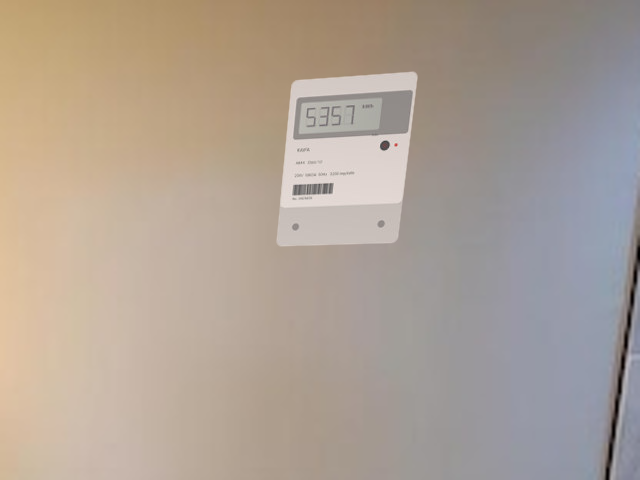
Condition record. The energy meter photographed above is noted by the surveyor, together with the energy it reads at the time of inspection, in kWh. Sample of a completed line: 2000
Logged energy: 5357
